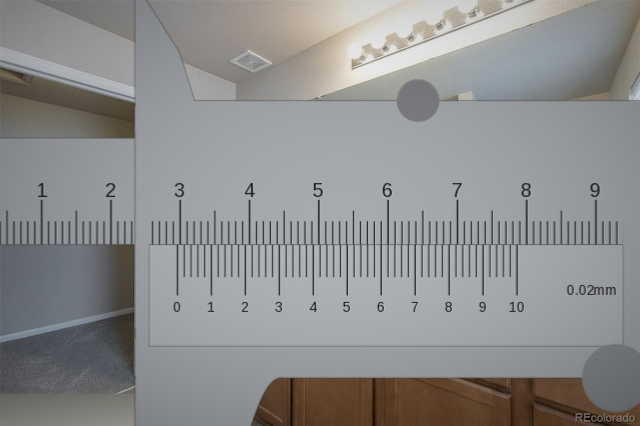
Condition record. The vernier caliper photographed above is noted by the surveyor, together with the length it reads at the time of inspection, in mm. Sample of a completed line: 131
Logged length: 29.6
